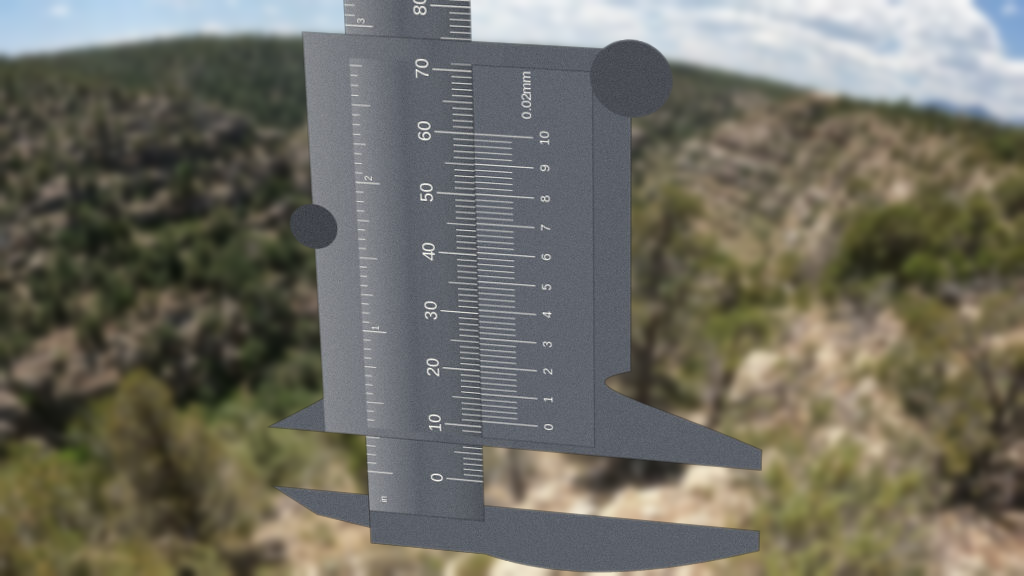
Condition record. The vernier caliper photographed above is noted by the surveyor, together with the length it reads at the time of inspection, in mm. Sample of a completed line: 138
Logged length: 11.0
